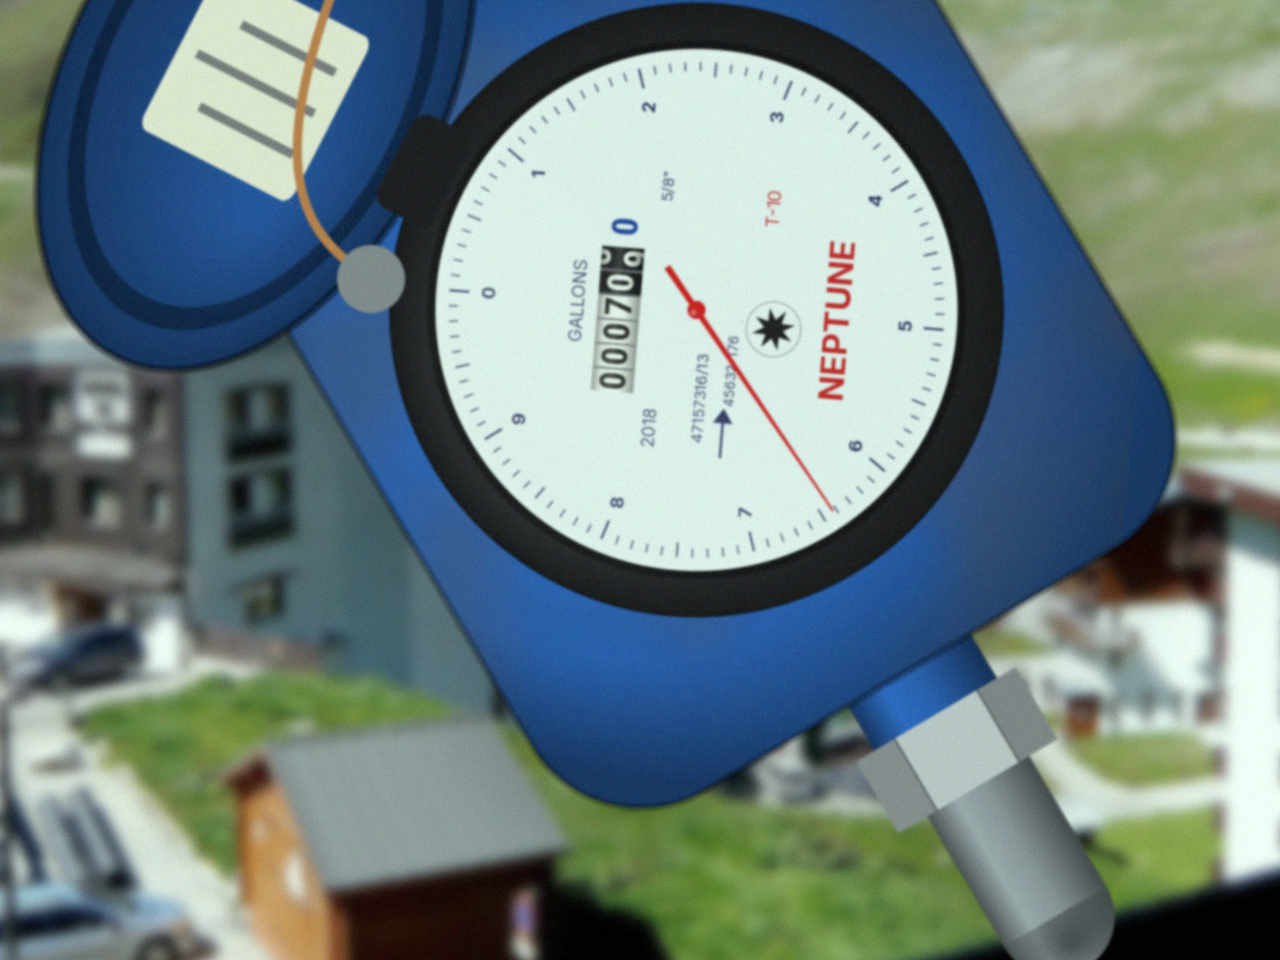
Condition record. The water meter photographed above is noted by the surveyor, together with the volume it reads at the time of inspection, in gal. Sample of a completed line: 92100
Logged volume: 7086.4
